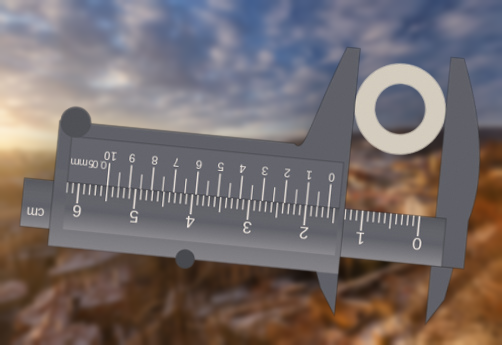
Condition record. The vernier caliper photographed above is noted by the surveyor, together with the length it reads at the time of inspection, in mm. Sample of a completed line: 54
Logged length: 16.0
